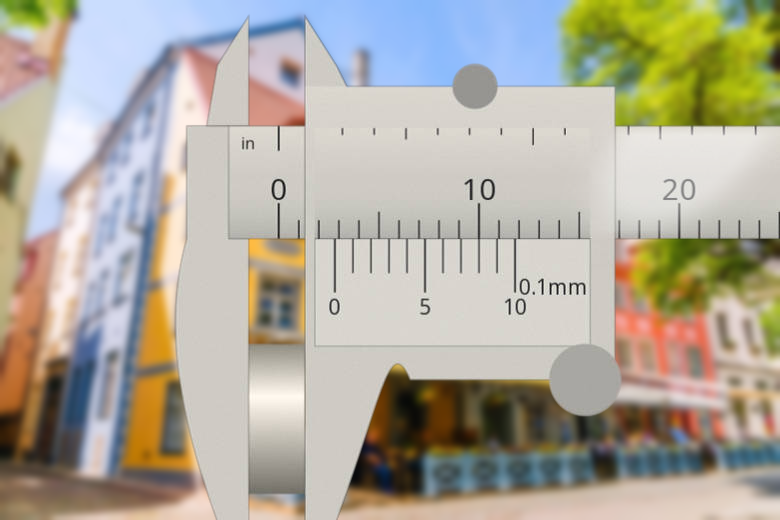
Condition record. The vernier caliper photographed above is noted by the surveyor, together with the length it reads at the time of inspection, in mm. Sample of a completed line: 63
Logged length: 2.8
